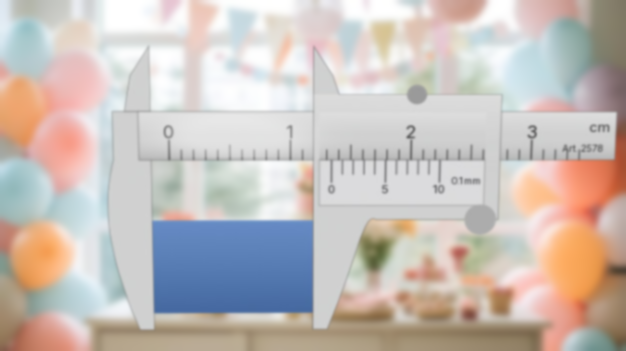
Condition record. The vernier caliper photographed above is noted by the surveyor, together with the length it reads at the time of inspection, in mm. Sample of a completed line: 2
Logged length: 13.4
